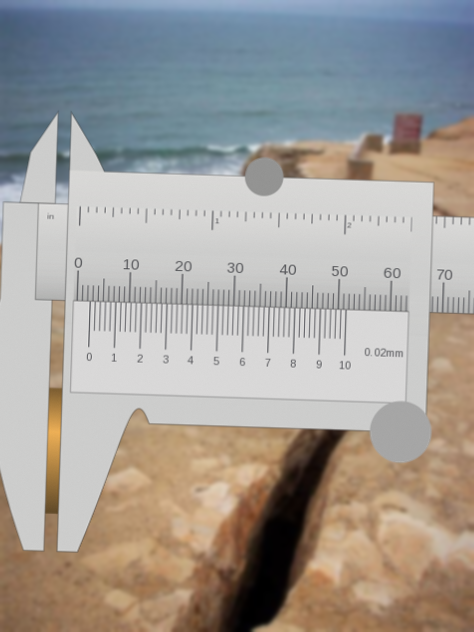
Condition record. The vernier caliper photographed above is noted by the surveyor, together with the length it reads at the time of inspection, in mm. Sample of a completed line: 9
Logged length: 2.5
